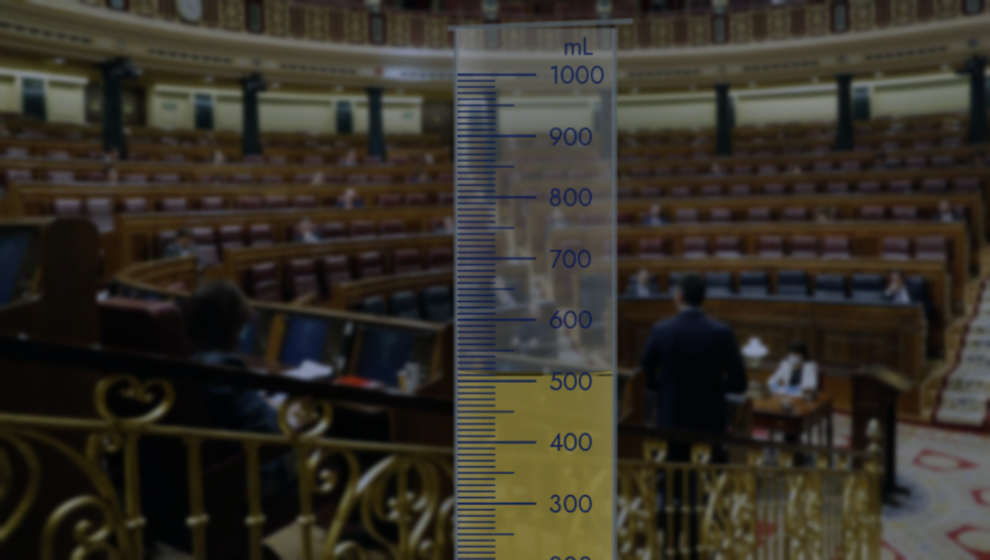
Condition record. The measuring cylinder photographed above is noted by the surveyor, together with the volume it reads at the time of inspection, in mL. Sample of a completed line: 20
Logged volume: 510
